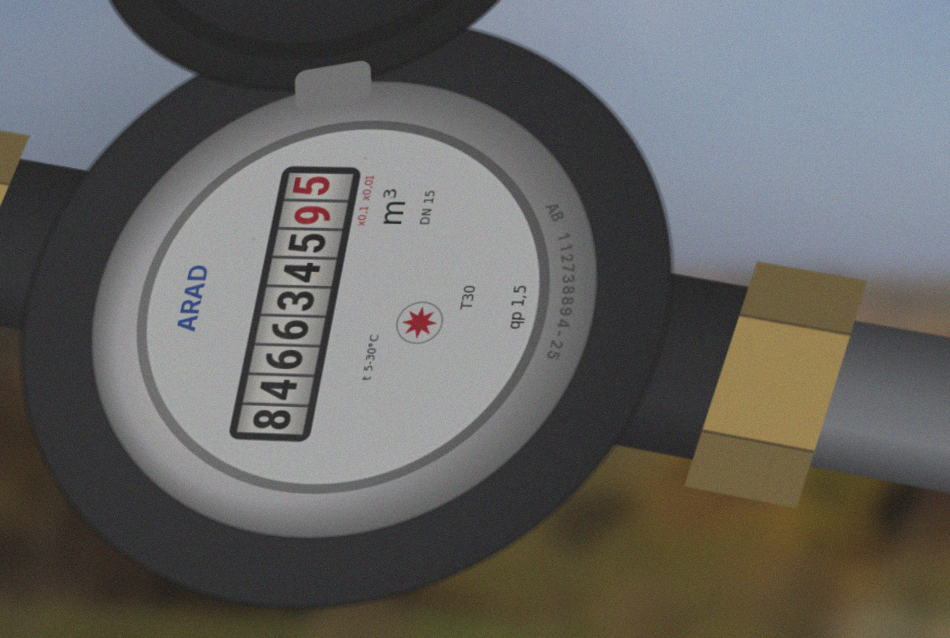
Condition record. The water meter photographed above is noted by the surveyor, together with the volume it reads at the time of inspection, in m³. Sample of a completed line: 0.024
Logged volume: 8466345.95
